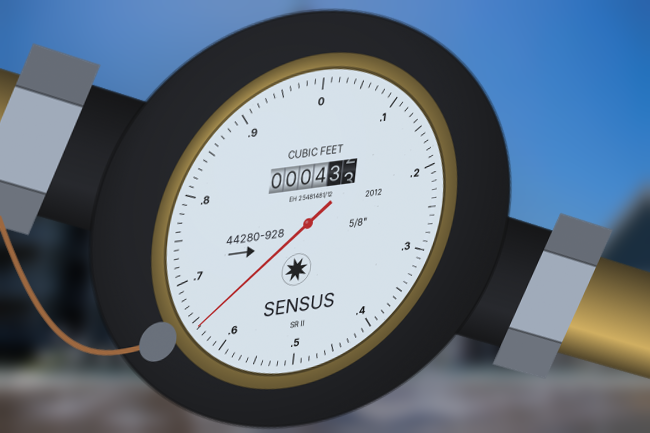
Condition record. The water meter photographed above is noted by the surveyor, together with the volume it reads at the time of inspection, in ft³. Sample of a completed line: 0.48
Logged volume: 432.64
